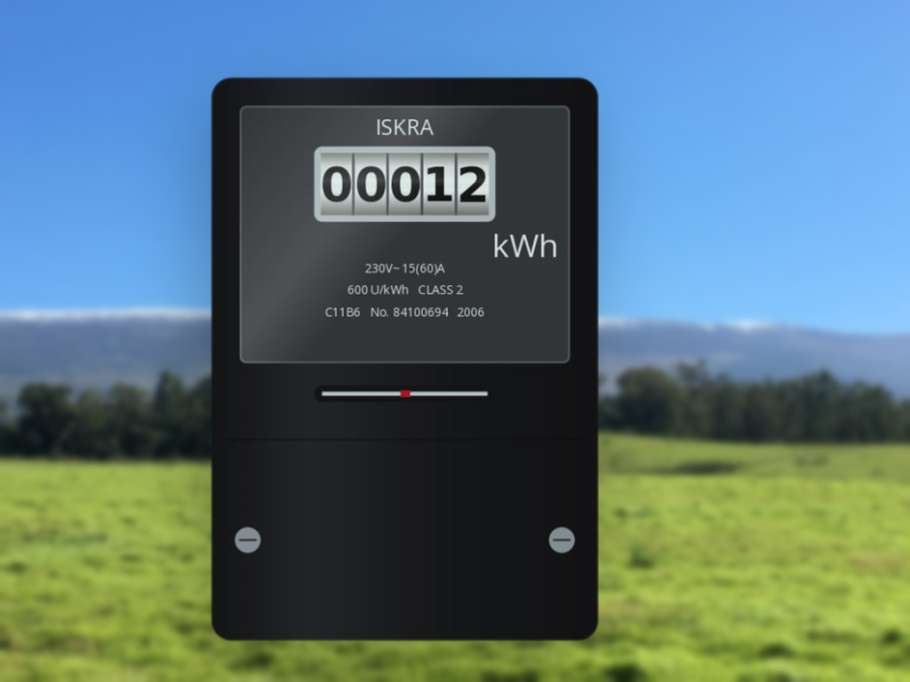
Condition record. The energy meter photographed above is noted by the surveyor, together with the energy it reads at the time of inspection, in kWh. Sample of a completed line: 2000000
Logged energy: 12
